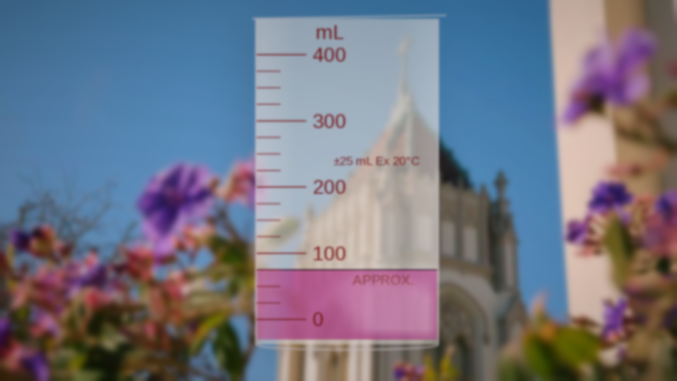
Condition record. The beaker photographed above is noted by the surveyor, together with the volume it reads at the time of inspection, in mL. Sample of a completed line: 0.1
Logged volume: 75
